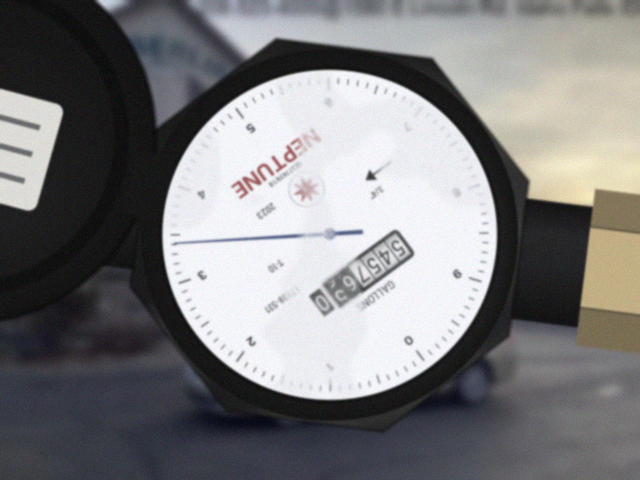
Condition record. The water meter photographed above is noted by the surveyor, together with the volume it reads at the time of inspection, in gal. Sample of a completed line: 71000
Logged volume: 5457653.4
